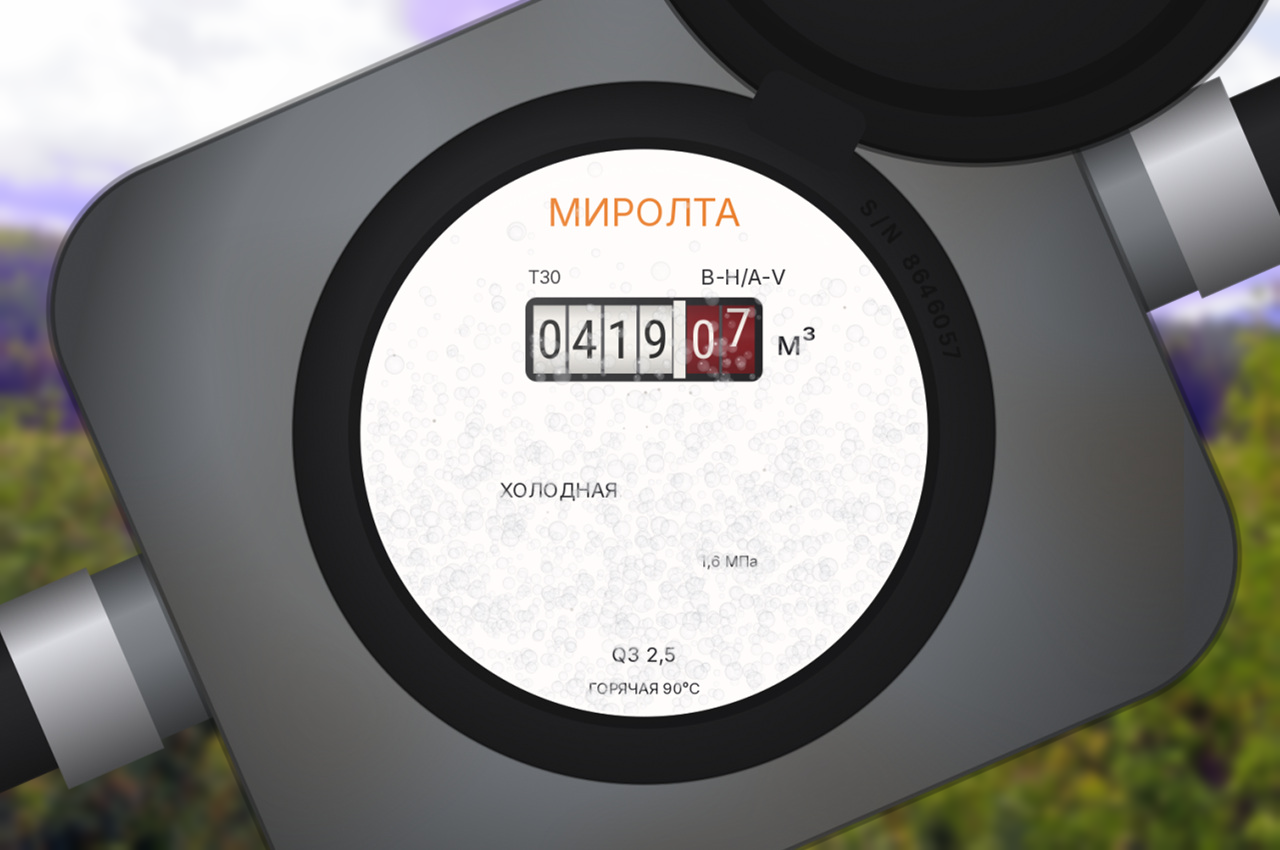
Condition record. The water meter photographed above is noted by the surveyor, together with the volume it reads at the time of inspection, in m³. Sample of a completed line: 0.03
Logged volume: 419.07
